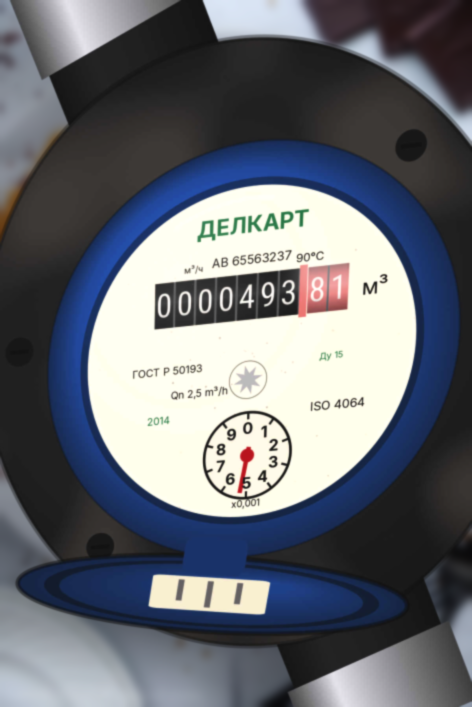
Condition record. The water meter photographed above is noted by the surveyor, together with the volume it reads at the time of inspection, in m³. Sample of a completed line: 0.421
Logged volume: 493.815
